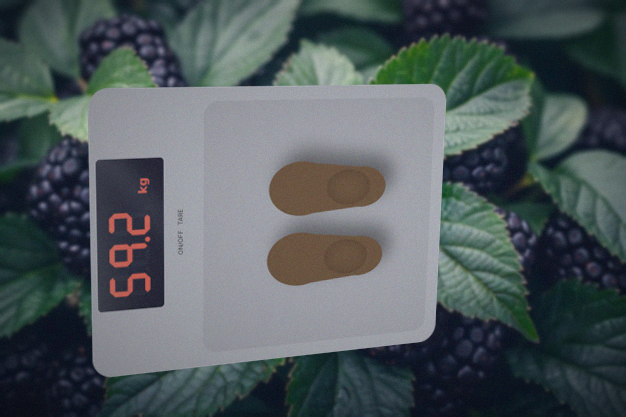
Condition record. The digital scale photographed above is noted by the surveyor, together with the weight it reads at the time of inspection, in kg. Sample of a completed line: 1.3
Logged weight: 59.2
